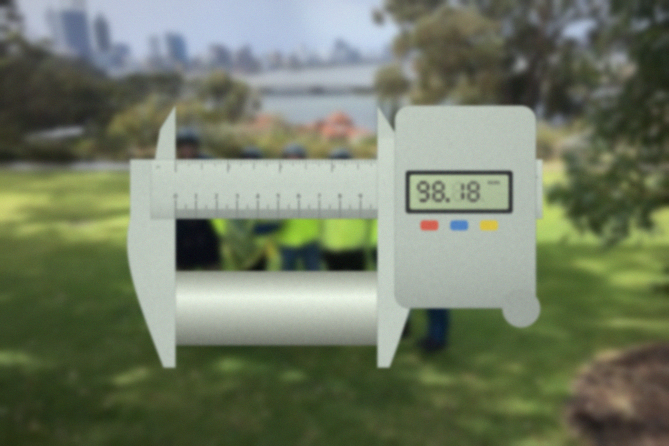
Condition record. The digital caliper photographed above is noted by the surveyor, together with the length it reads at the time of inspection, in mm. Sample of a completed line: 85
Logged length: 98.18
